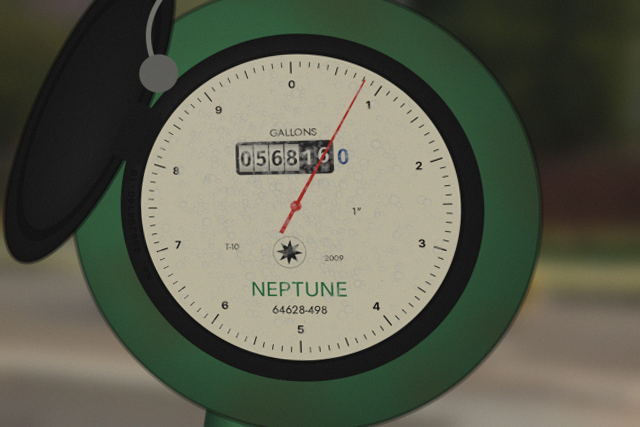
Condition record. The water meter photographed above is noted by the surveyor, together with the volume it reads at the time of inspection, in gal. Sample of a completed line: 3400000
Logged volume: 568160.8
